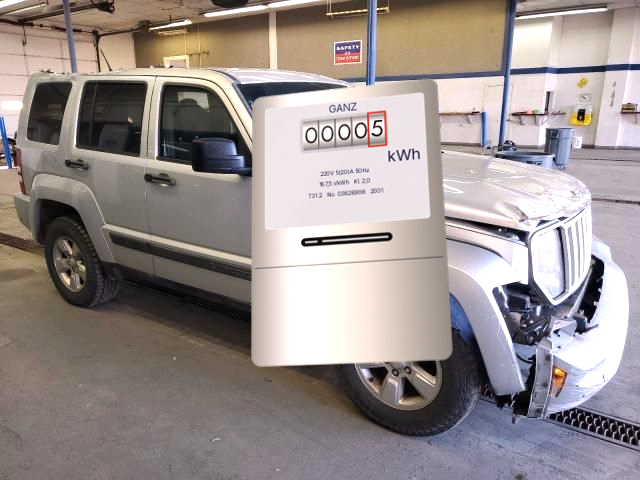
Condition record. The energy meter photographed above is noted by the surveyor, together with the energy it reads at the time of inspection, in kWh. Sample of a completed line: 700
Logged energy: 0.5
